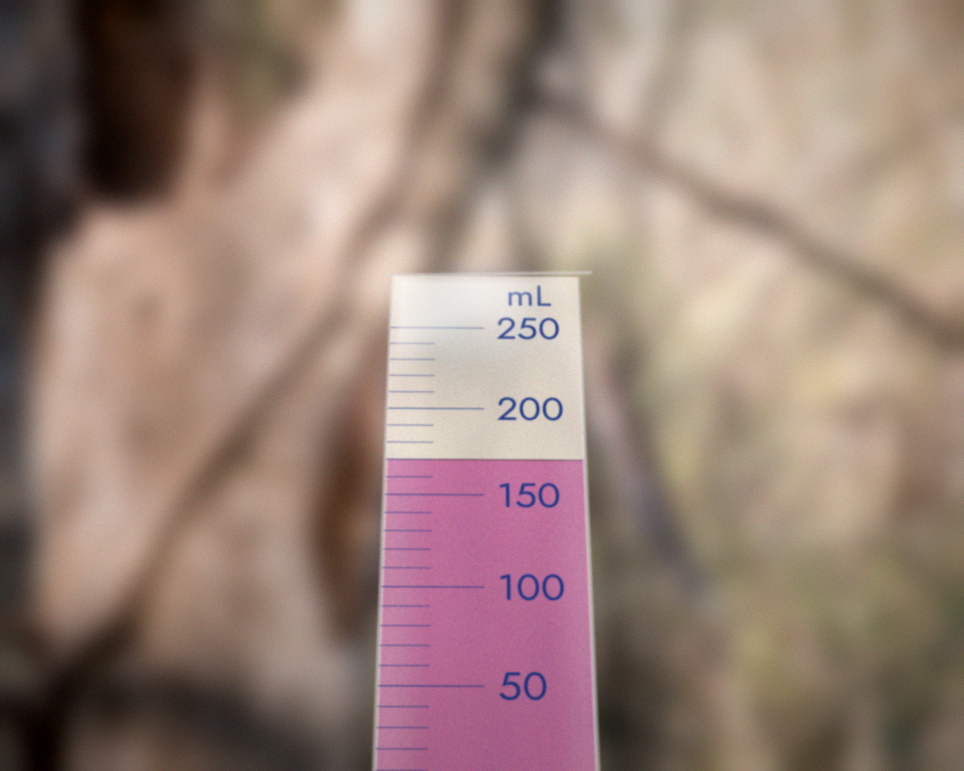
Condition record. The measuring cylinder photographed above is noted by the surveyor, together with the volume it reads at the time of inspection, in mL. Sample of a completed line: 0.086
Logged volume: 170
